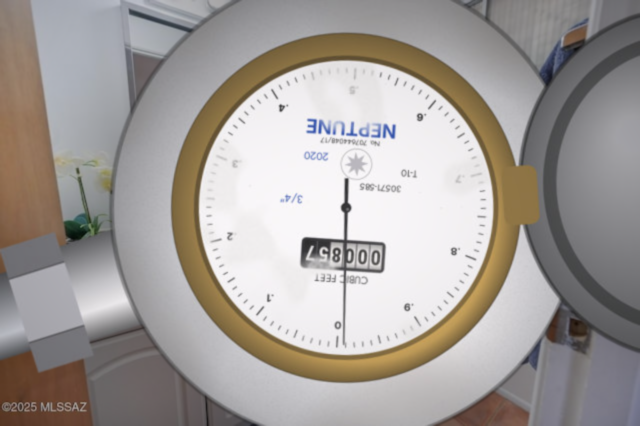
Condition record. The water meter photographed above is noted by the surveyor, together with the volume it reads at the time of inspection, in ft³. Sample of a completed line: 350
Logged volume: 856.99
